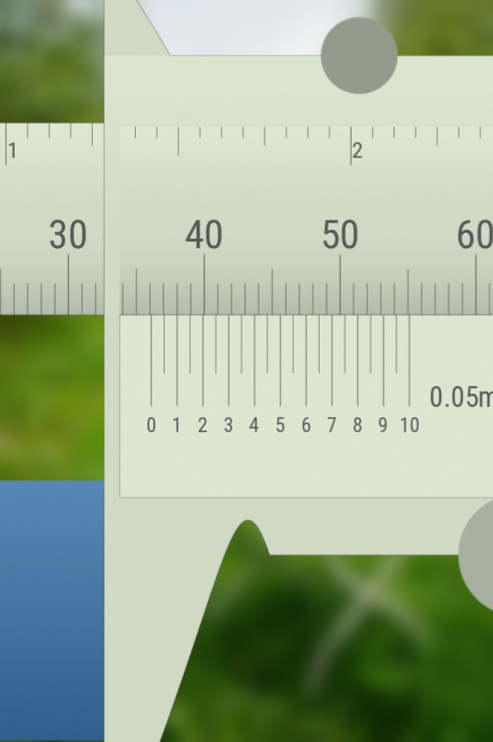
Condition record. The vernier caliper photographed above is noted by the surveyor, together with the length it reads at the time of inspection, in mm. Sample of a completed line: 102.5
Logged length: 36.1
